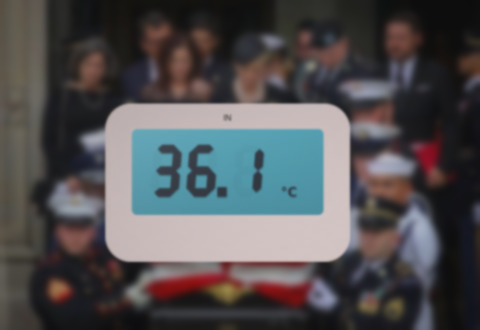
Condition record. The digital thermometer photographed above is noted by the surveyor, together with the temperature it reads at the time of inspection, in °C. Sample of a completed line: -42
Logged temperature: 36.1
